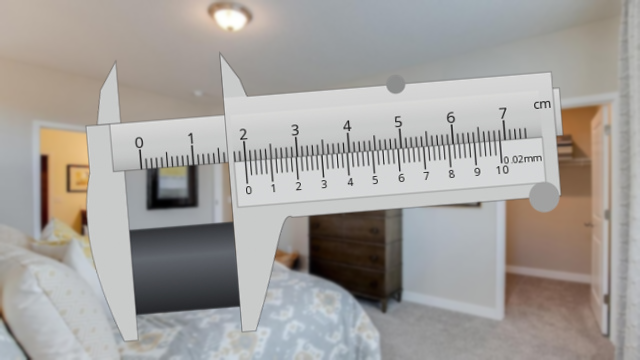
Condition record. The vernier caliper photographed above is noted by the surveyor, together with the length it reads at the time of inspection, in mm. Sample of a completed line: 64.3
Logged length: 20.0
